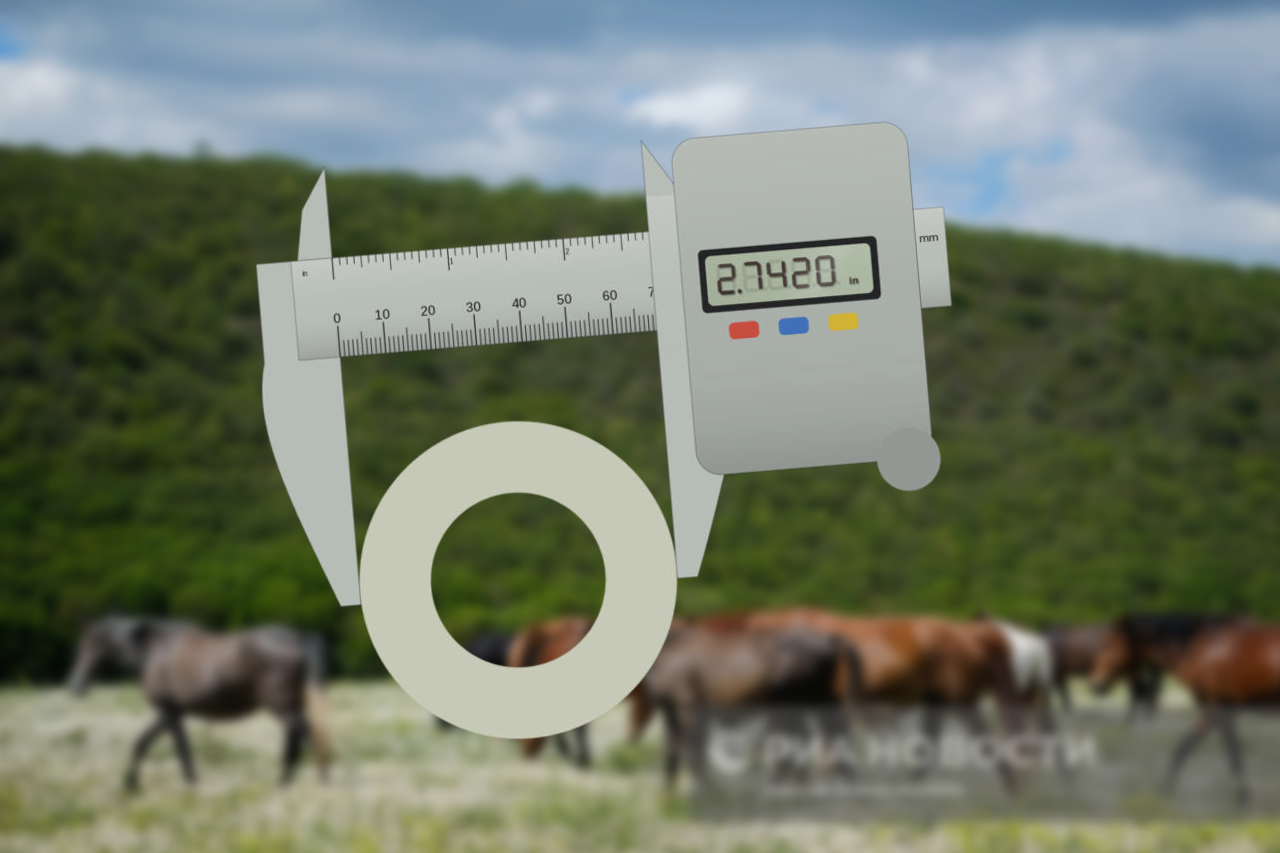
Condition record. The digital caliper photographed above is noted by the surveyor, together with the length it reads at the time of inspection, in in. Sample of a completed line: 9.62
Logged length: 2.7420
